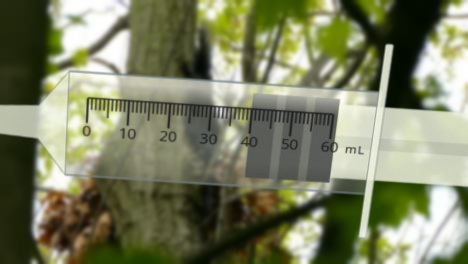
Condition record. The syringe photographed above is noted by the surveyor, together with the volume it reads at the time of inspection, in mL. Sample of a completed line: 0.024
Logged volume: 40
